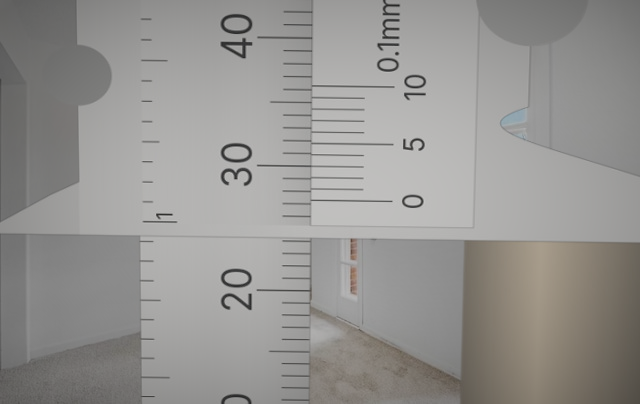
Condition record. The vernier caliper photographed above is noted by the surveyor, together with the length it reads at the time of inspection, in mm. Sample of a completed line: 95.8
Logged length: 27.3
